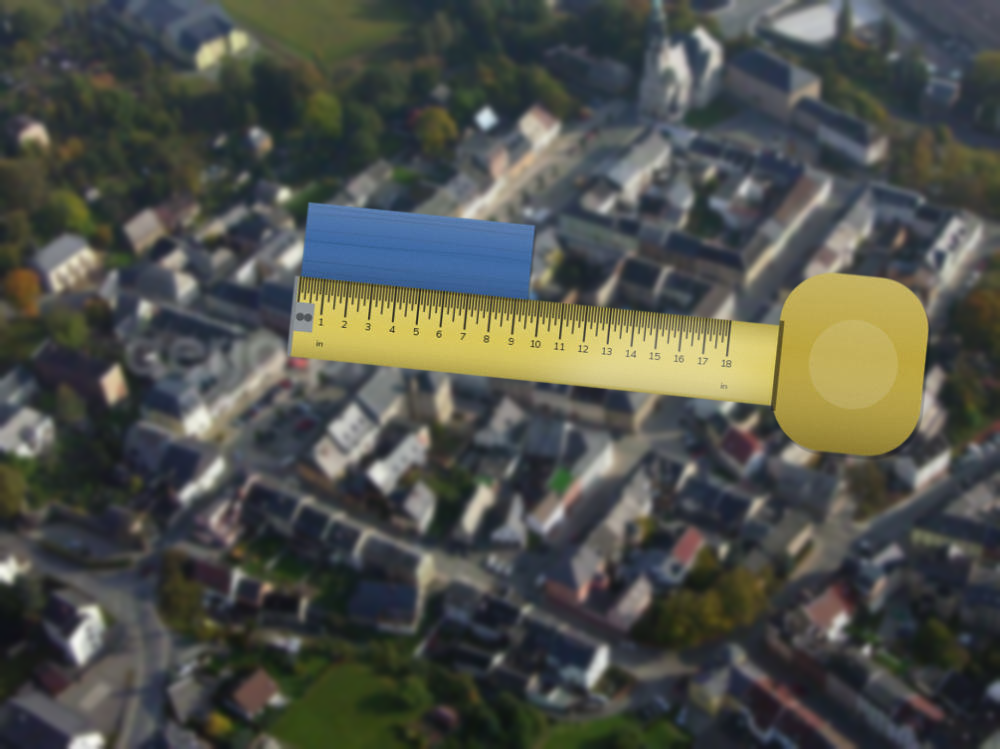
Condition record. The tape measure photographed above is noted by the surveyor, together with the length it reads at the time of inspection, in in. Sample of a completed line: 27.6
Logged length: 9.5
